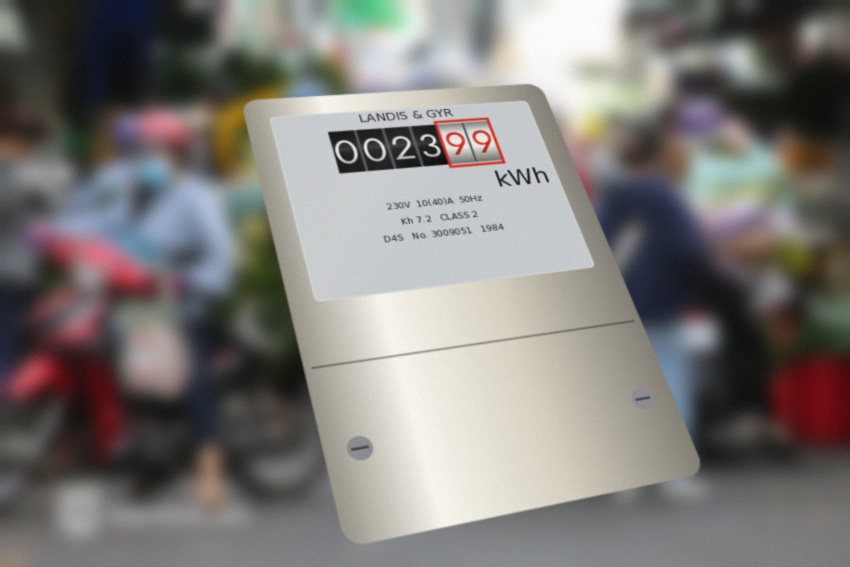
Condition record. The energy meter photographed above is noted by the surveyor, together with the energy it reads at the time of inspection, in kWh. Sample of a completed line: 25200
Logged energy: 23.99
